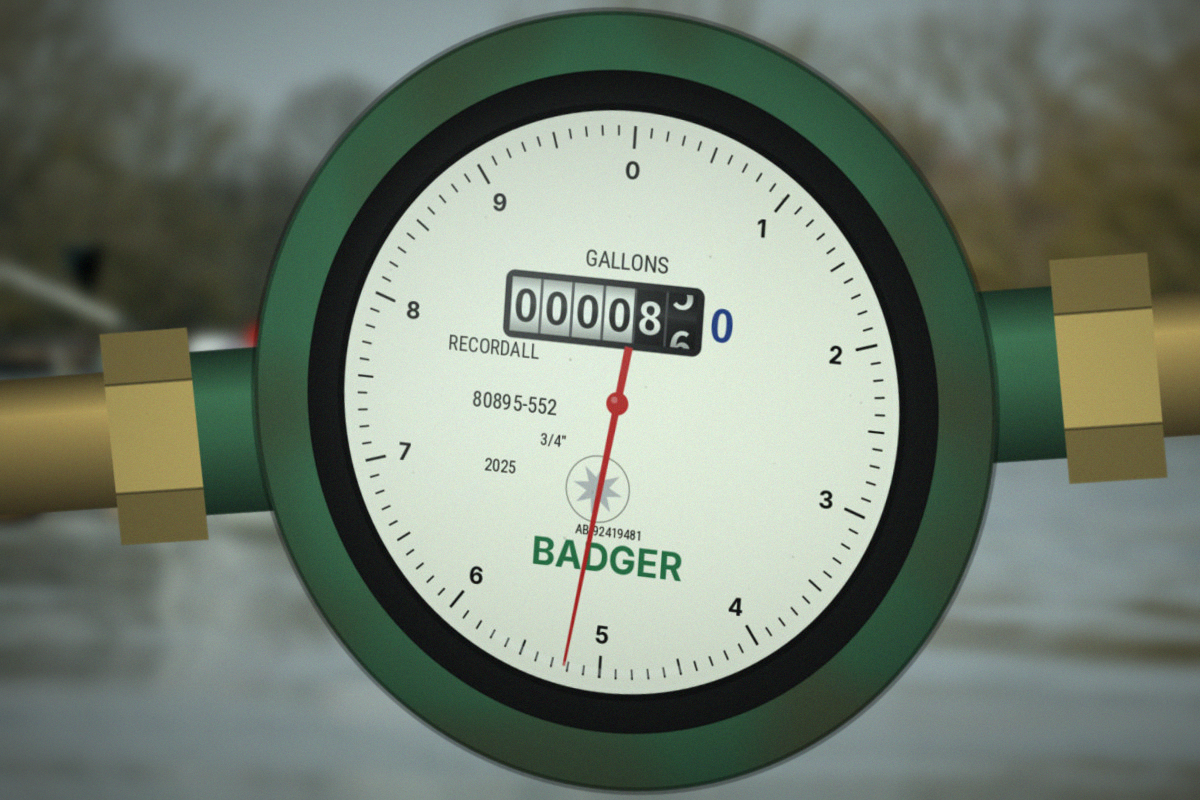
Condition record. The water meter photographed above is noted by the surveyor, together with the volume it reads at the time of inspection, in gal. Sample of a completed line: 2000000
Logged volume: 855.2
